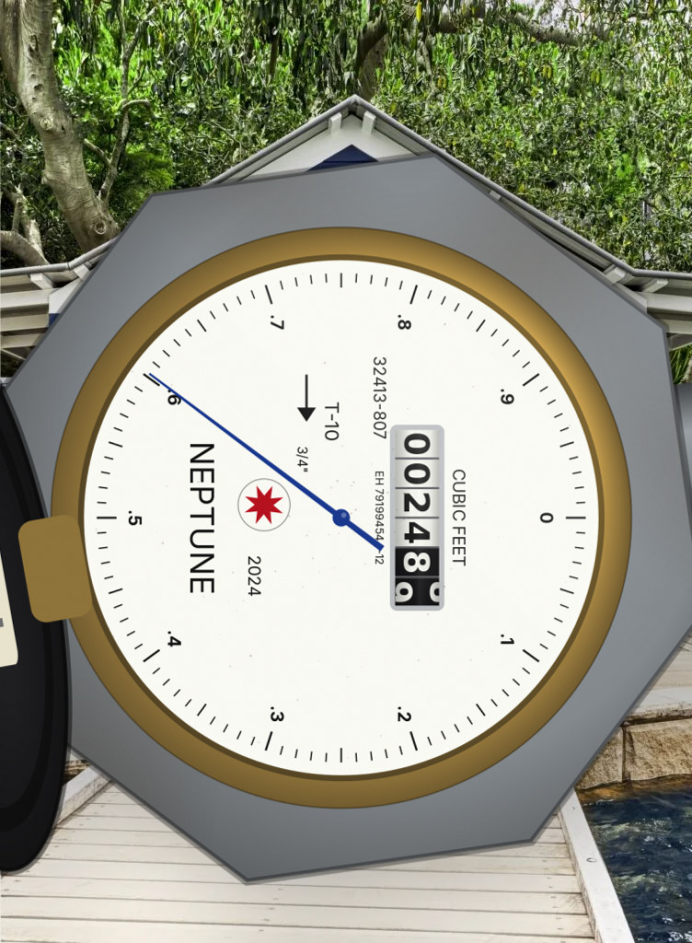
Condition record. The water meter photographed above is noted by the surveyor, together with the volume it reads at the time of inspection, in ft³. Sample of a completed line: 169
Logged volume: 2488.60
